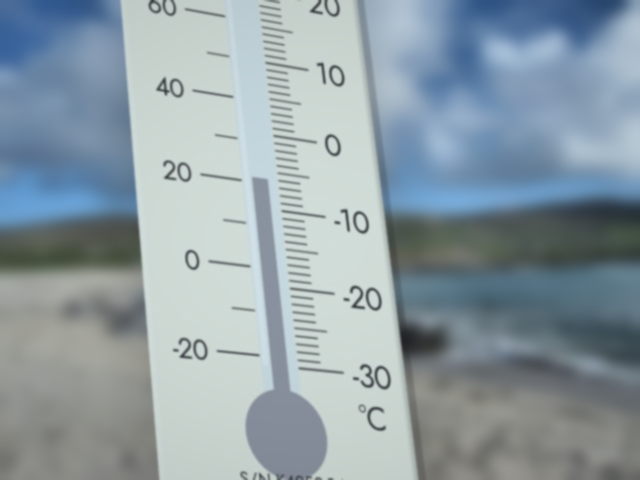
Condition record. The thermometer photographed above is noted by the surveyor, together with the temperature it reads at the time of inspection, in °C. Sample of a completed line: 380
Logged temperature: -6
